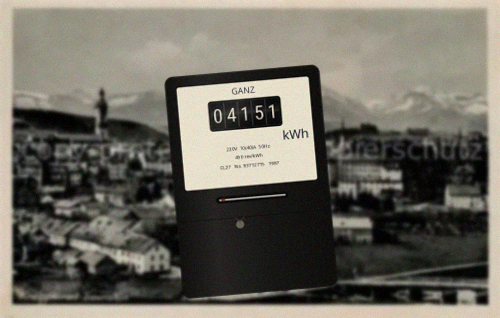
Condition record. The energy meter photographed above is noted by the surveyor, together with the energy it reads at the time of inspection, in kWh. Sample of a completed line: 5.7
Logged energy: 4151
